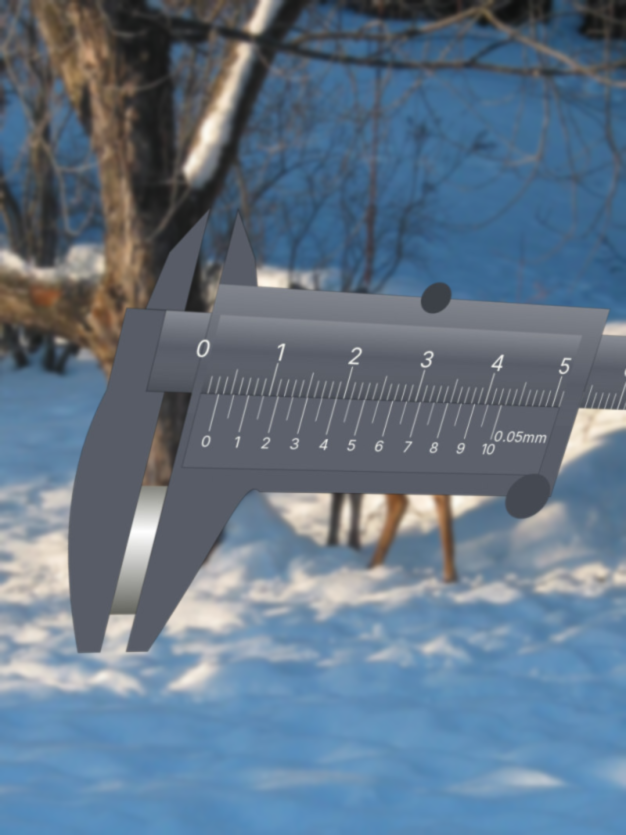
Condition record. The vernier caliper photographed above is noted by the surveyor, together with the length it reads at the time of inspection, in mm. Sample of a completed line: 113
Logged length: 3.4
